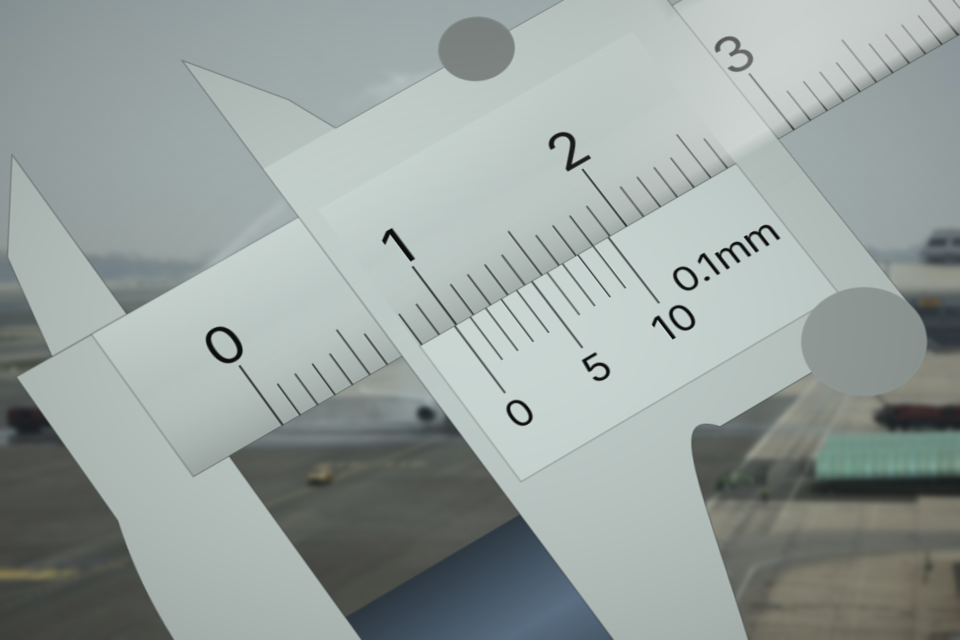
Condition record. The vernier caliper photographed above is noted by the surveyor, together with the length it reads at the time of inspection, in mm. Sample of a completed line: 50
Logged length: 9.9
